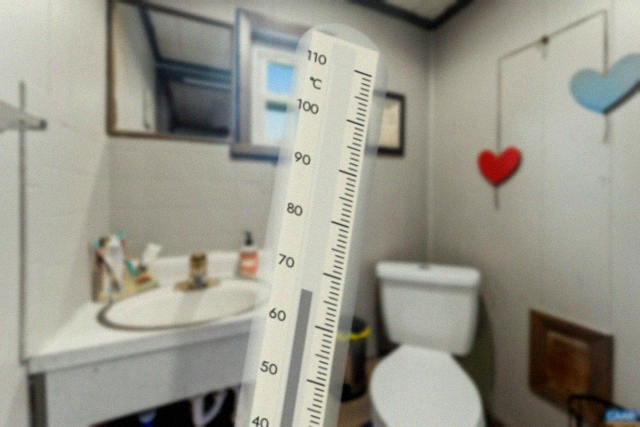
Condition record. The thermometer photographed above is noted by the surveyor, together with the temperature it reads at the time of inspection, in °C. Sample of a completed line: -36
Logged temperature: 66
